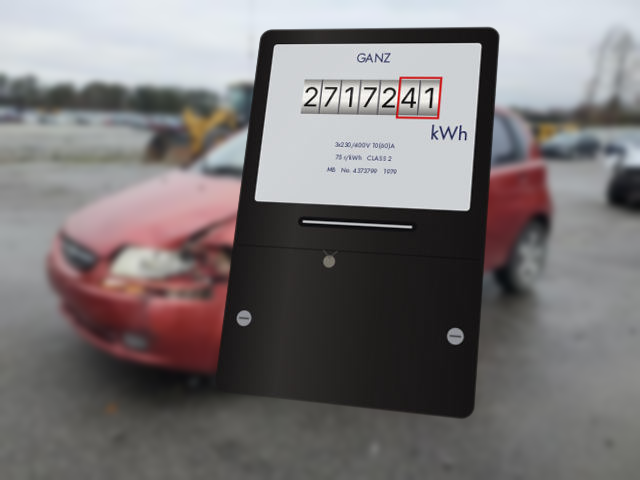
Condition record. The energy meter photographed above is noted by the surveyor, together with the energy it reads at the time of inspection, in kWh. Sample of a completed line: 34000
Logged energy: 27172.41
